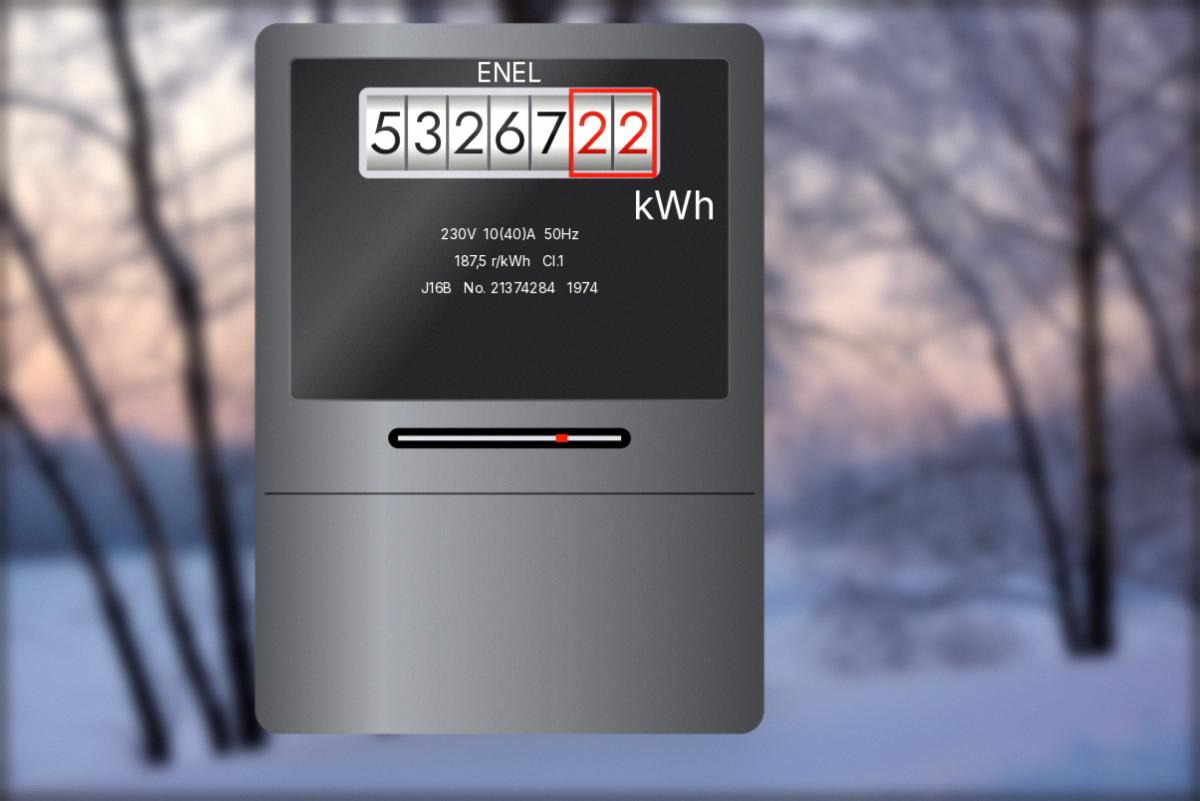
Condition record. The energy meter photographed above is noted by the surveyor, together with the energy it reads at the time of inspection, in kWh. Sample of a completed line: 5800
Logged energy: 53267.22
